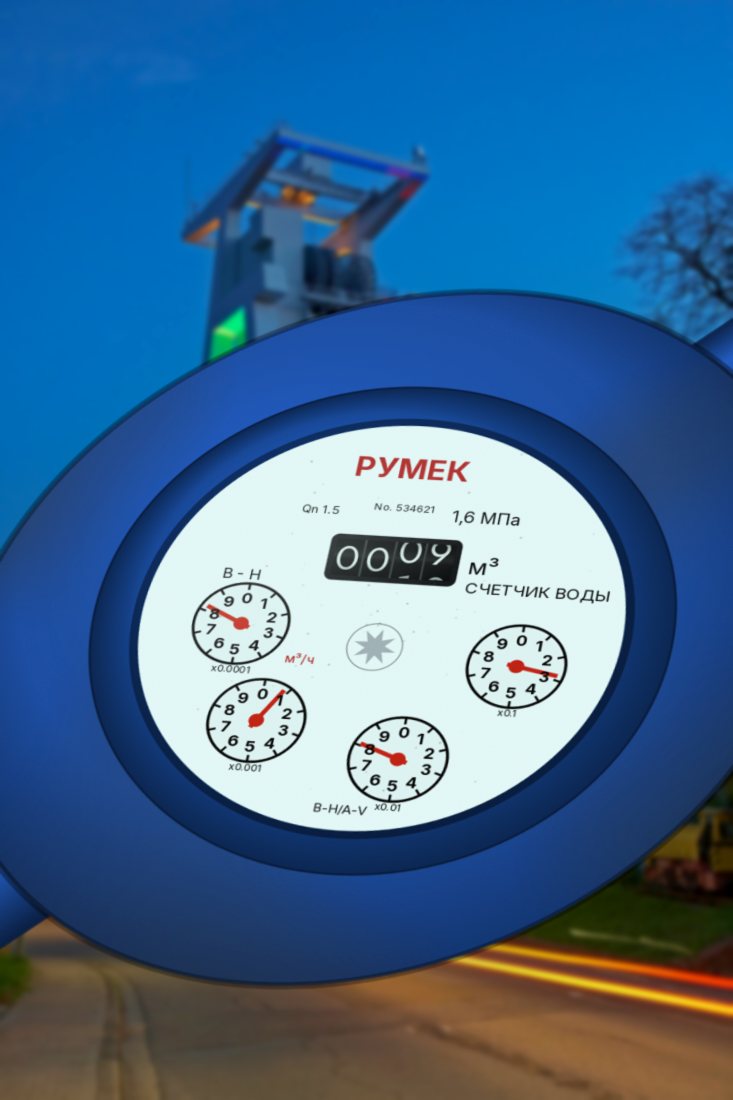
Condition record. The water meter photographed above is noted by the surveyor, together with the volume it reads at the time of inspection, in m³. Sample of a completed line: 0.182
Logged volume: 9.2808
